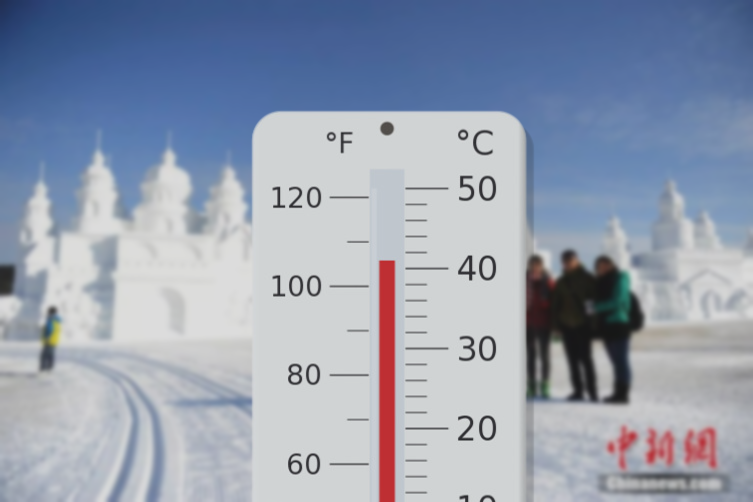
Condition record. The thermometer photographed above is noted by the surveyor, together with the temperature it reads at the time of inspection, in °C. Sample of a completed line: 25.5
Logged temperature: 41
